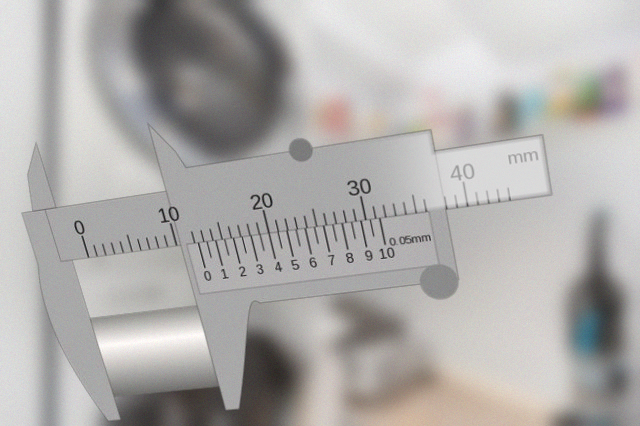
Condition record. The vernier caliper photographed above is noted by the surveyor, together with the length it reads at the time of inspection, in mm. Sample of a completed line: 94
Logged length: 12.4
